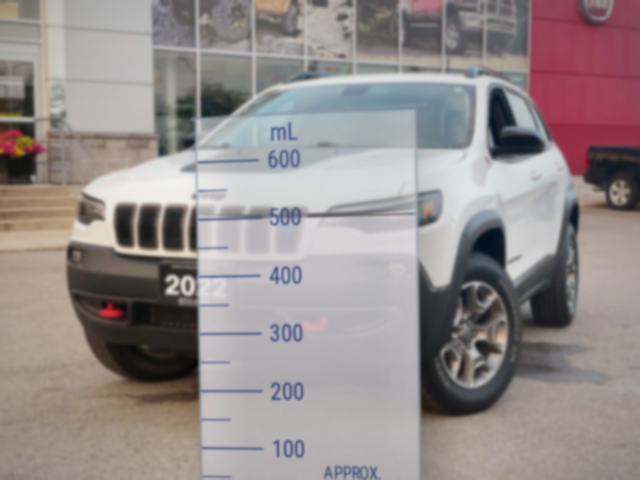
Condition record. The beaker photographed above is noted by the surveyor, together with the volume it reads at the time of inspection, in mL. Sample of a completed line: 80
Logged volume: 500
